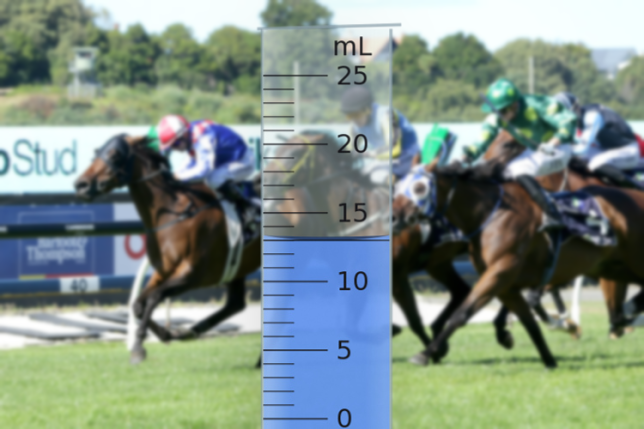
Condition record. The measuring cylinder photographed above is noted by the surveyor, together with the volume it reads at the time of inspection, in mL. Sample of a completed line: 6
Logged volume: 13
